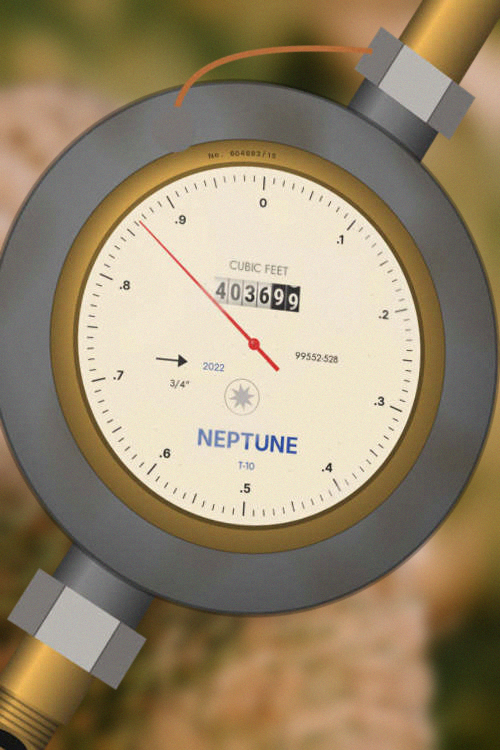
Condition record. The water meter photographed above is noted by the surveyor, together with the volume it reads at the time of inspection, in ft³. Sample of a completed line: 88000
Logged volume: 403698.86
